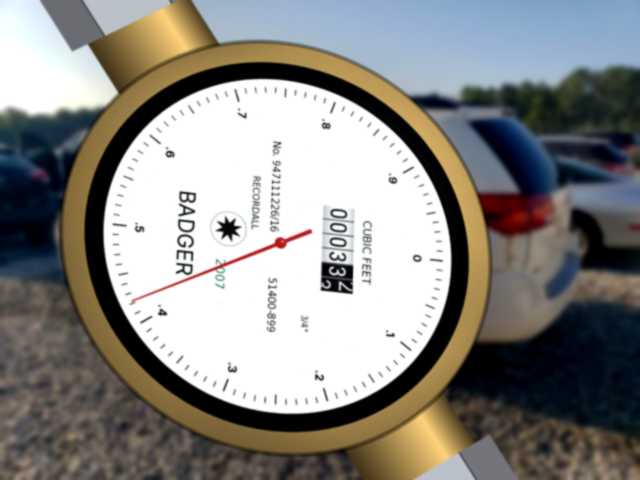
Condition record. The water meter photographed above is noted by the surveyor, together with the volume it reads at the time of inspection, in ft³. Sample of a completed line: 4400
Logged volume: 332.42
